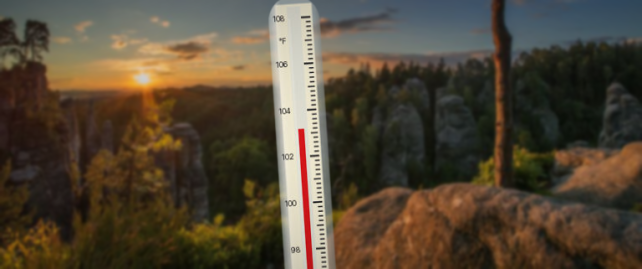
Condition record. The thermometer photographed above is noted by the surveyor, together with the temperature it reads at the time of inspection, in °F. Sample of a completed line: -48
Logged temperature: 103.2
